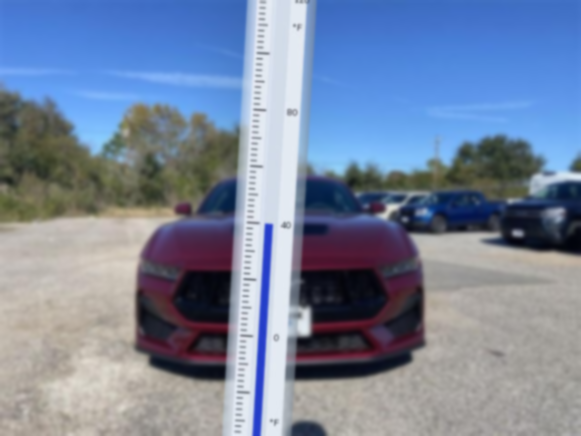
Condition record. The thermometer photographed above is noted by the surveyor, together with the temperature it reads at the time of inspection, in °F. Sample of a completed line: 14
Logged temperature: 40
